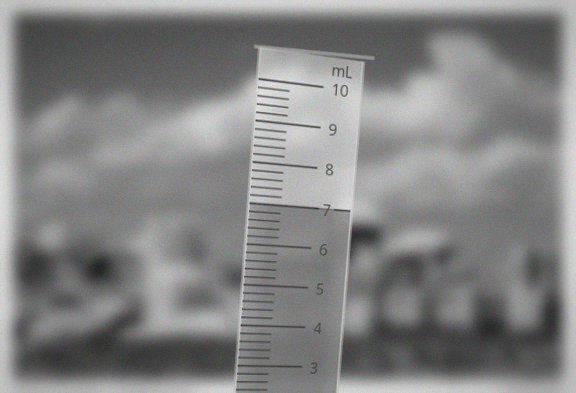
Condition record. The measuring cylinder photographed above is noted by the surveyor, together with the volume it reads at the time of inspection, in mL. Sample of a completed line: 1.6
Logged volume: 7
